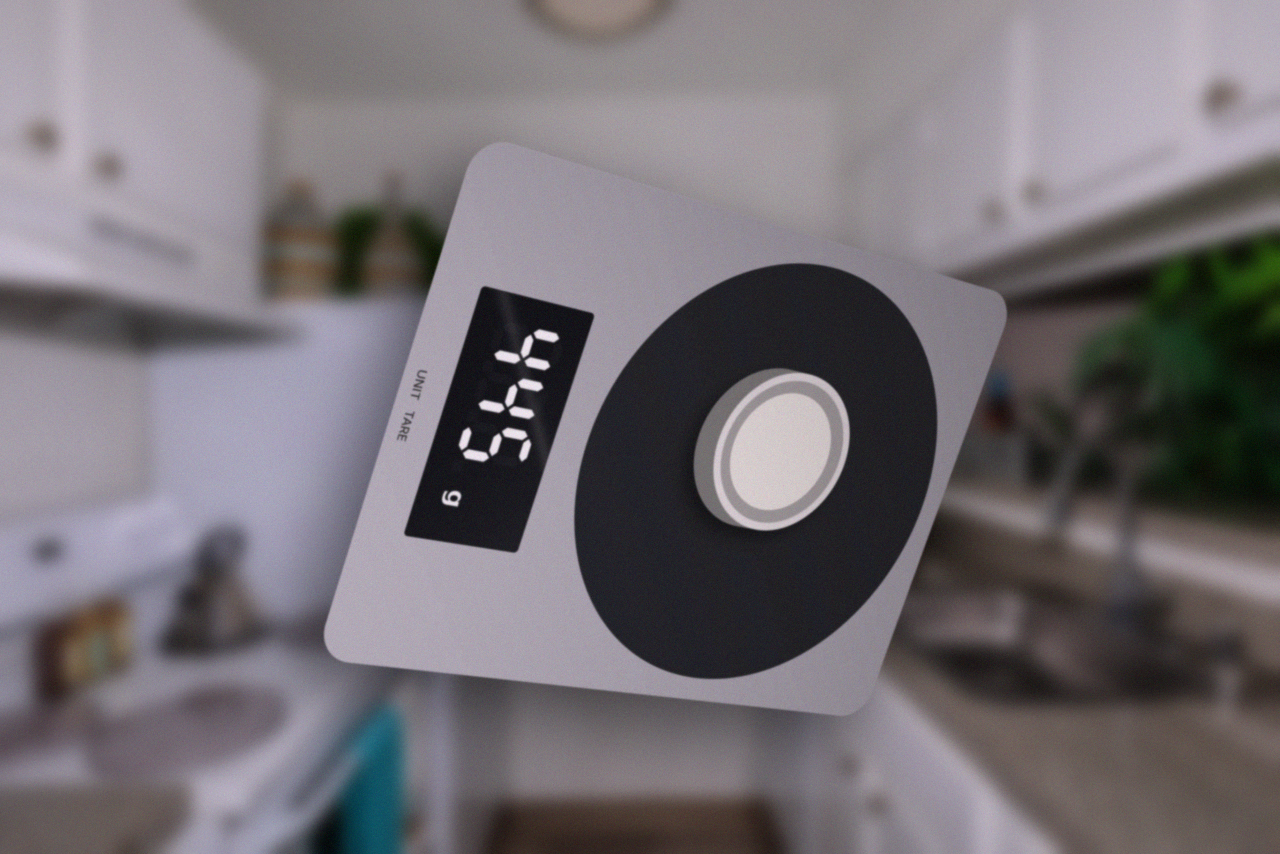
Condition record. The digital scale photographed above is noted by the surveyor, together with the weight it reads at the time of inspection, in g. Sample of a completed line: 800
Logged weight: 445
